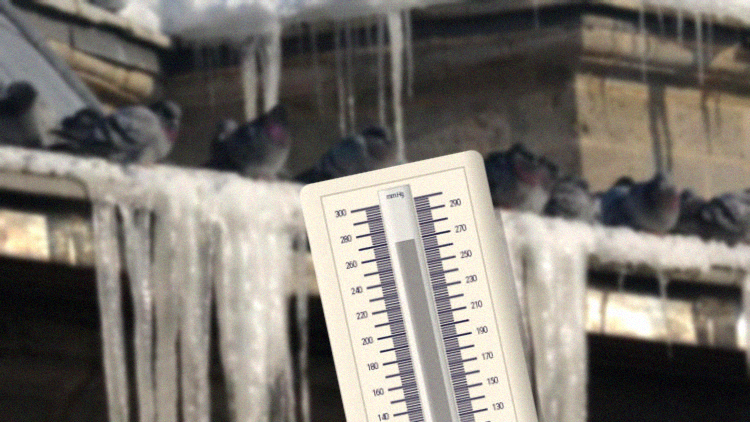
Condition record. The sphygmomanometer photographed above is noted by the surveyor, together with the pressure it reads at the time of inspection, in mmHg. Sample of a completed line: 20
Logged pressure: 270
